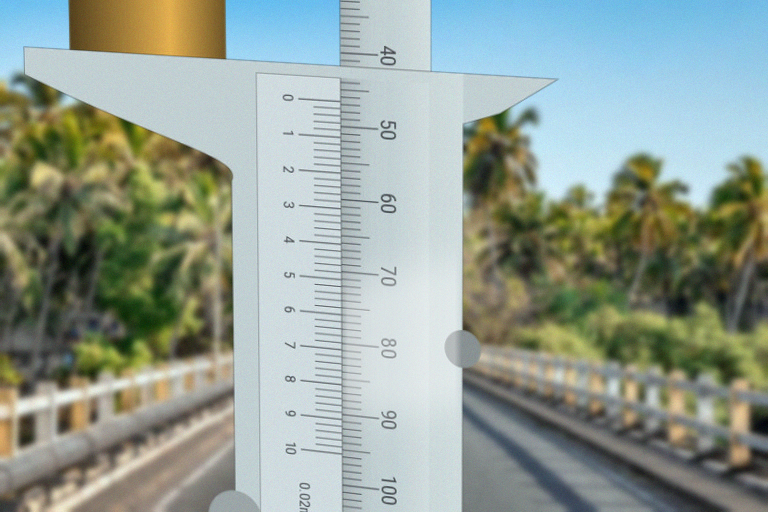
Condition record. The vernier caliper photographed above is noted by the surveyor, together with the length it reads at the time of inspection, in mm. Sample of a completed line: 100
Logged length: 46.6
